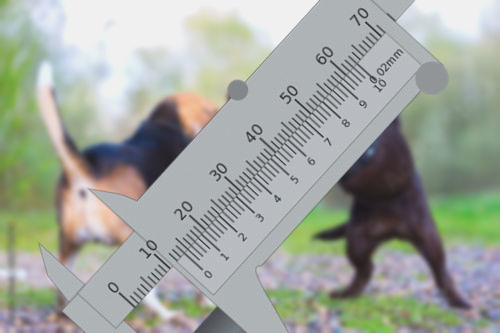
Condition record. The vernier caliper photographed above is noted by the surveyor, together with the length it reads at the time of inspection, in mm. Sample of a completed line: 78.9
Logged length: 14.0
